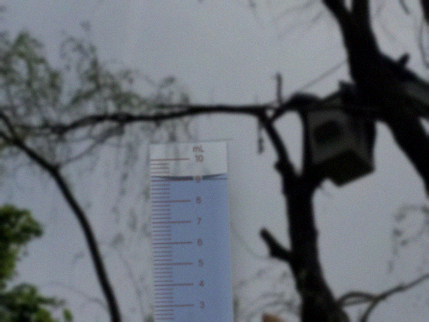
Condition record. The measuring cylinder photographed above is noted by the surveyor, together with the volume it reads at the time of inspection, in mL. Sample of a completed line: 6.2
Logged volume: 9
